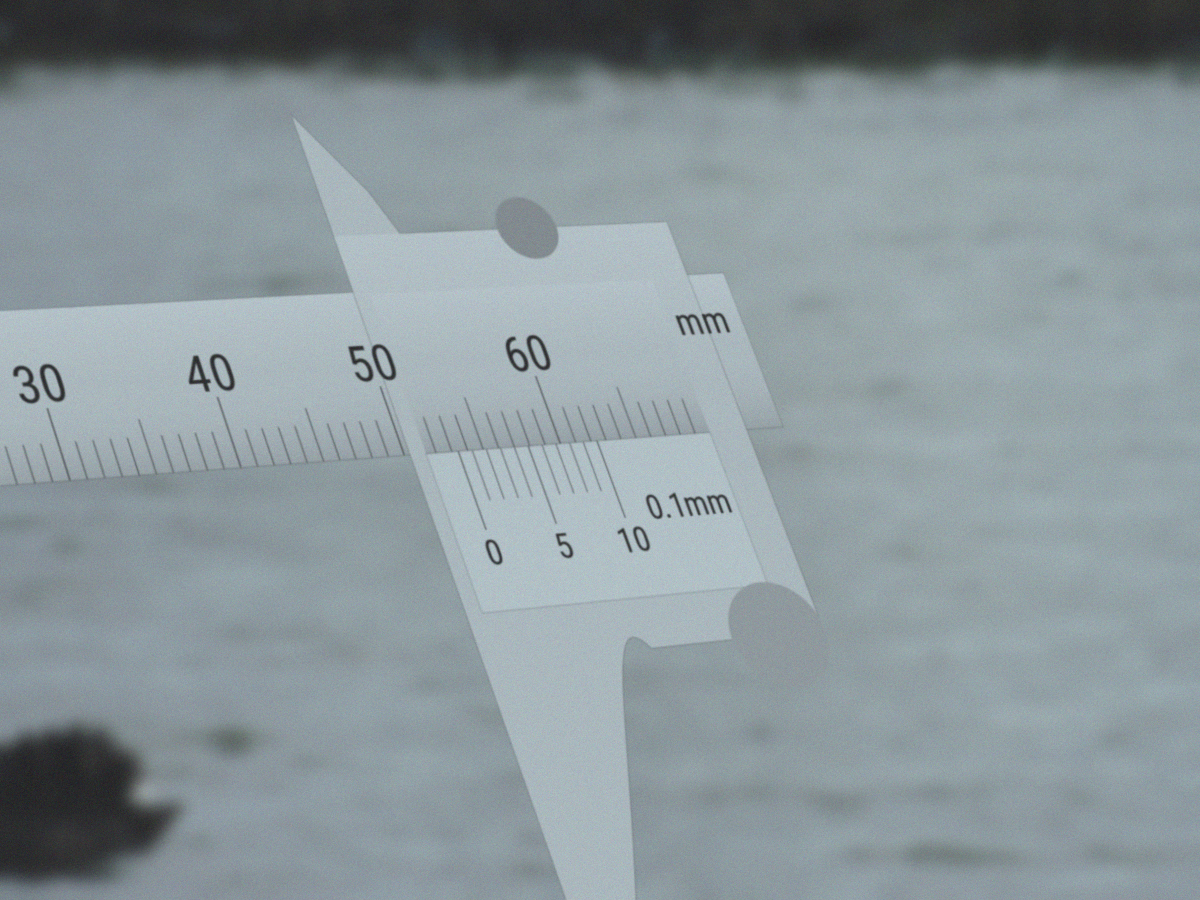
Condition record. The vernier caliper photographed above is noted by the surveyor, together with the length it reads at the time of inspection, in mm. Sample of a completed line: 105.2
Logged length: 53.4
